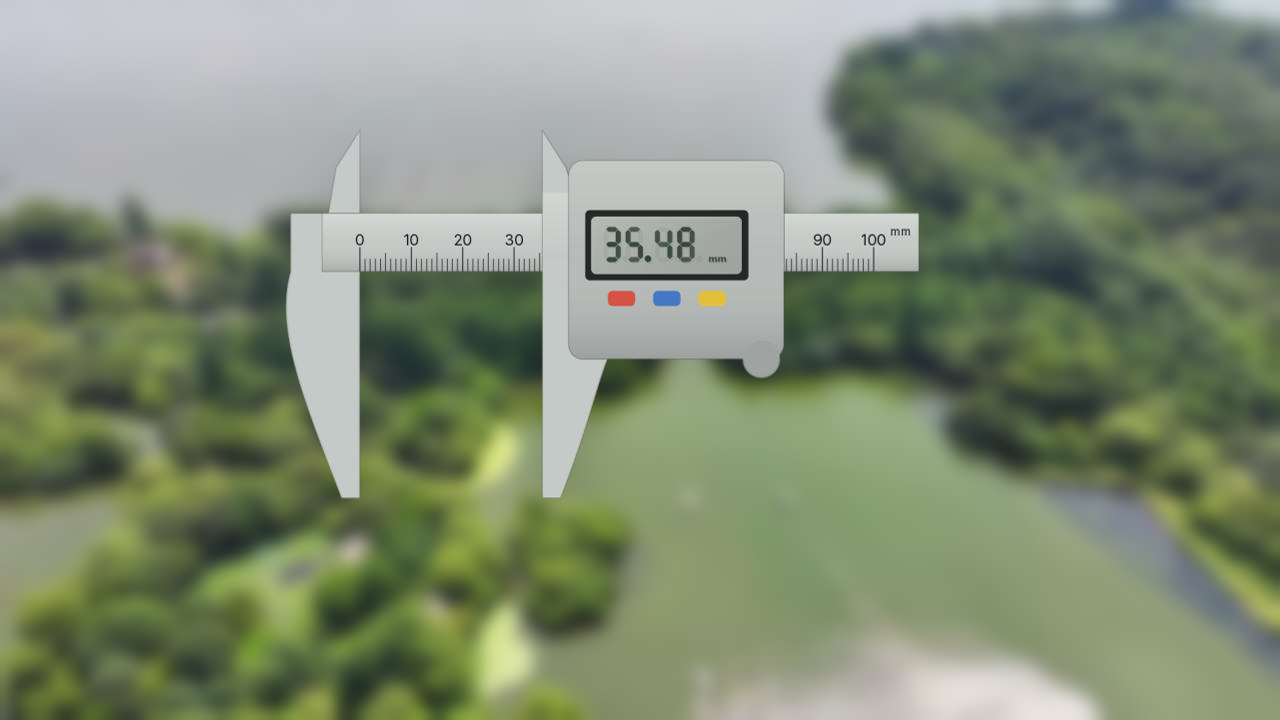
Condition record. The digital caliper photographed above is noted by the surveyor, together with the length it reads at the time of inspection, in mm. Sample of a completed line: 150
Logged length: 35.48
